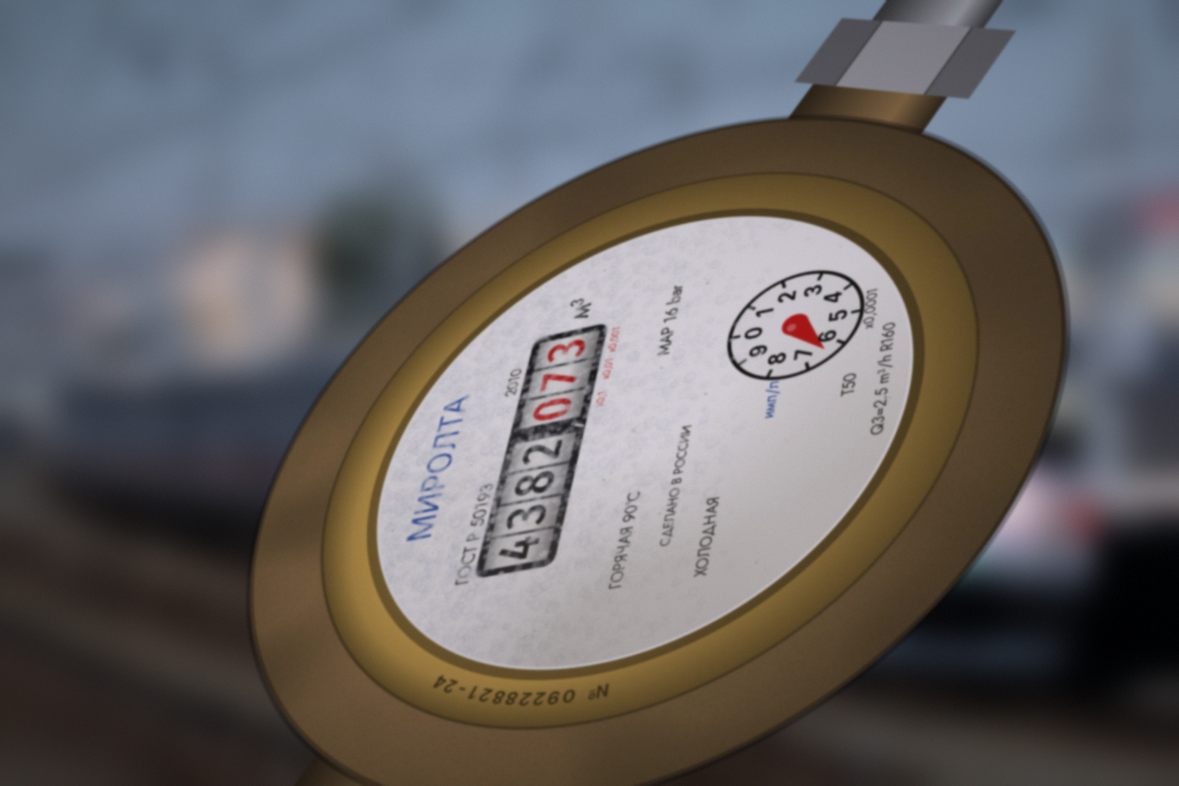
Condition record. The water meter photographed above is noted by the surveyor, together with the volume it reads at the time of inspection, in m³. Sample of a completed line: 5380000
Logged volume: 4382.0736
